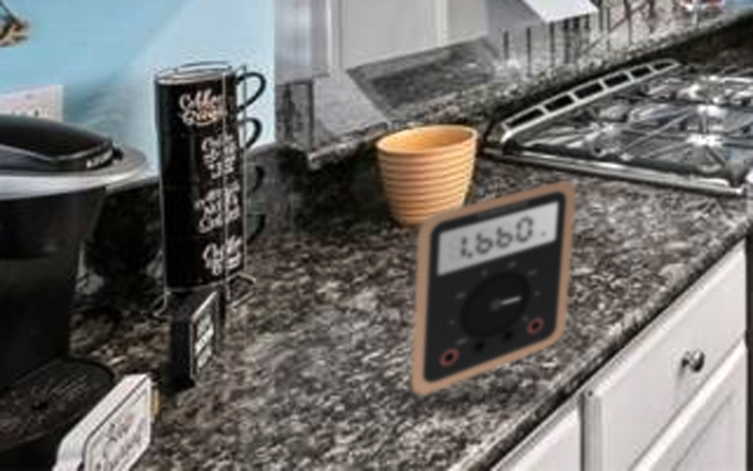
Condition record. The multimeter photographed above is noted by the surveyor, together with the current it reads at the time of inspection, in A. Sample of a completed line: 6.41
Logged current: 1.660
